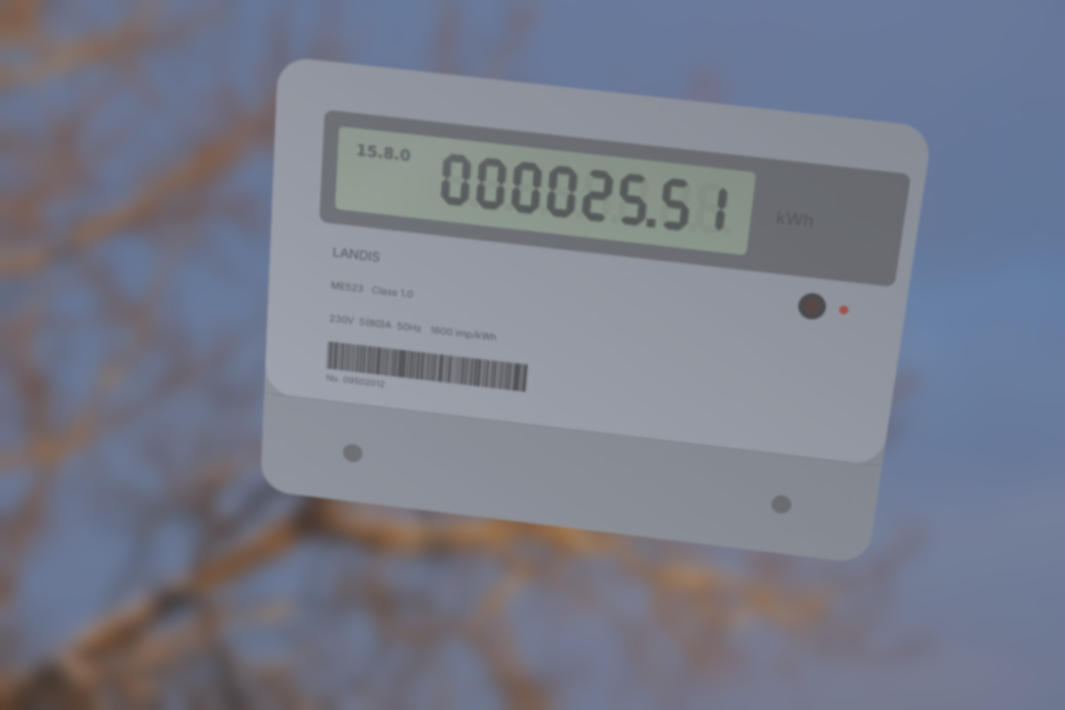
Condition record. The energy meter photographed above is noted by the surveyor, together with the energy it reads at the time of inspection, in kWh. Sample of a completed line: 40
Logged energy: 25.51
